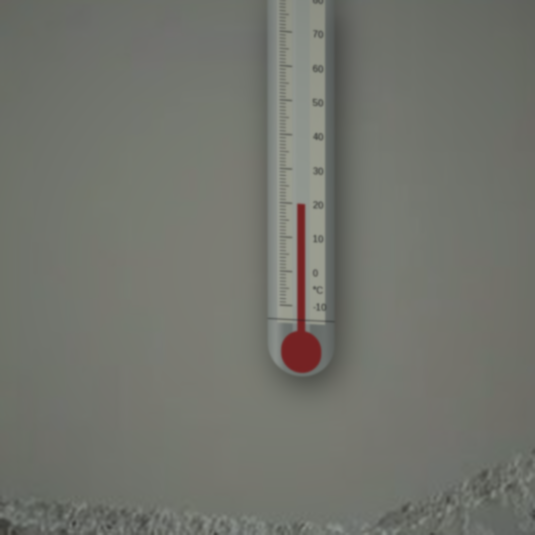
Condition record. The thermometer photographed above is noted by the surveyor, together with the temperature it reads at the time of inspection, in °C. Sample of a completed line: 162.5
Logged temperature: 20
